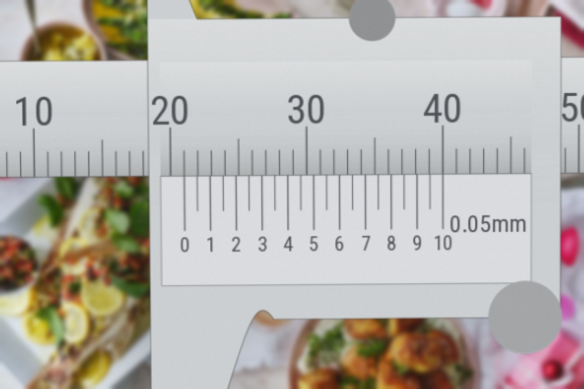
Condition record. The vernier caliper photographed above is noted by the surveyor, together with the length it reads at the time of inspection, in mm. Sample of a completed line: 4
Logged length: 21.0
